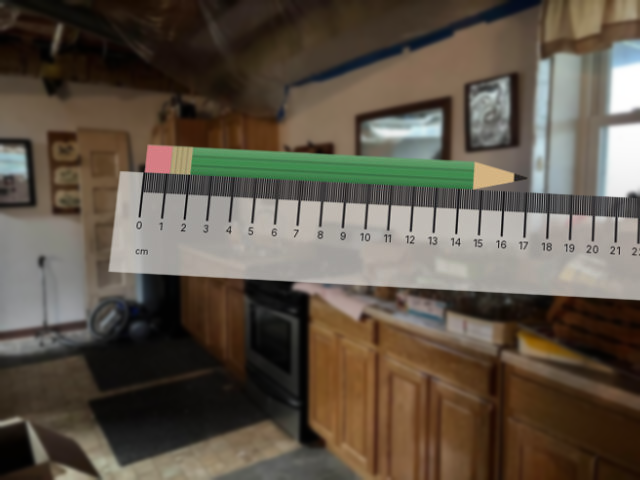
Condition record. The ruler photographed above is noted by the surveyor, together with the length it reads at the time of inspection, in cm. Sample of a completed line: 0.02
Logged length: 17
